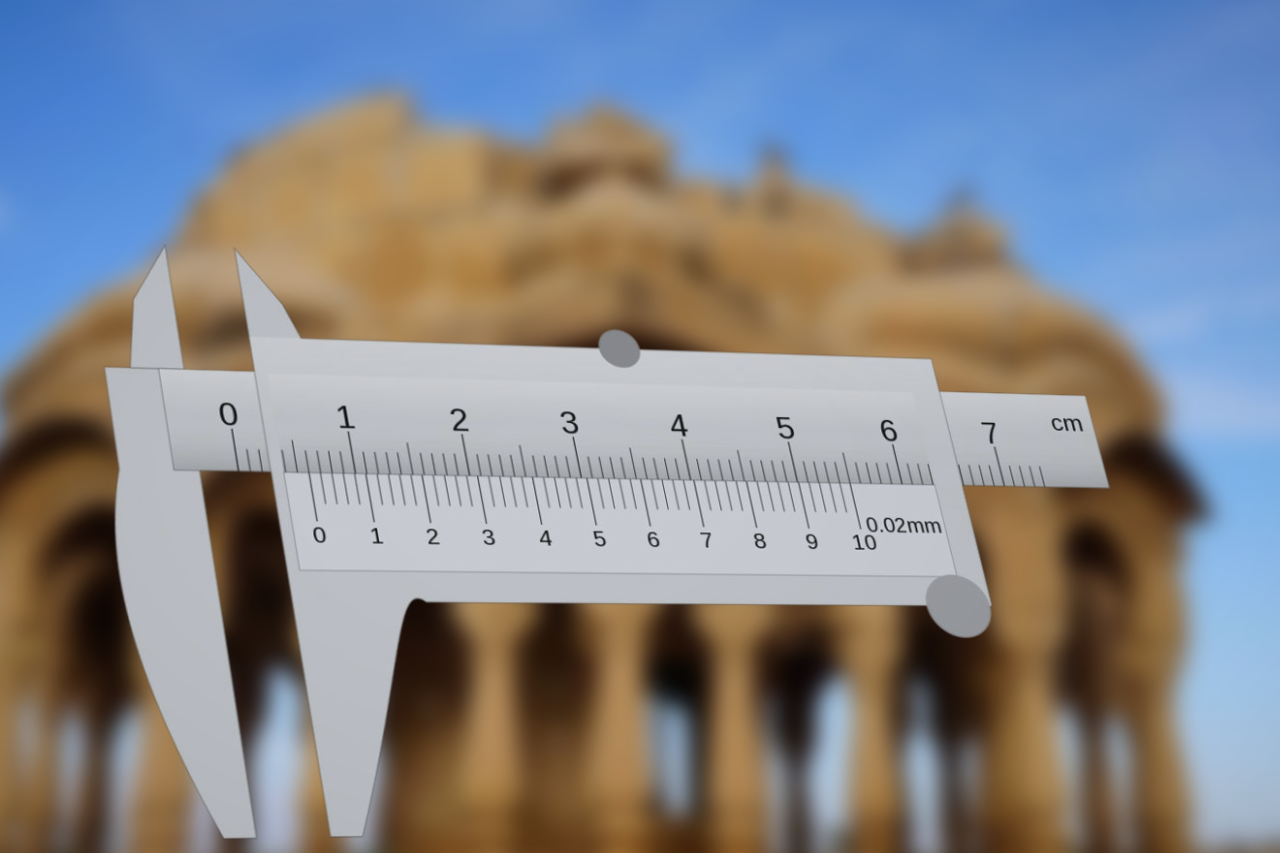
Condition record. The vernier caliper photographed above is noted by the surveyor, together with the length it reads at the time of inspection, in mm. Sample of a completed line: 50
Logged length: 6.0
